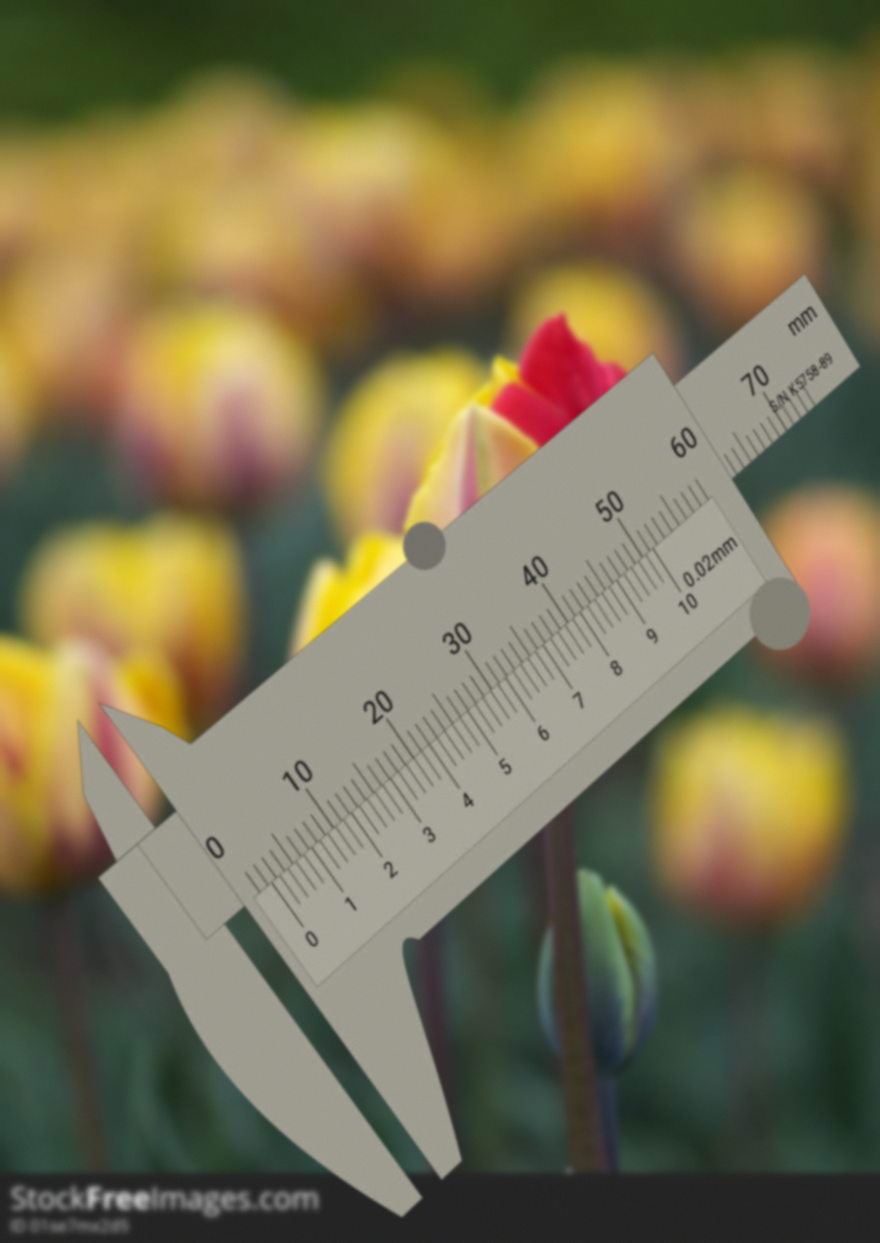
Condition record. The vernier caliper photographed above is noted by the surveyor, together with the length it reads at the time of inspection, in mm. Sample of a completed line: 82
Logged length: 2.4
